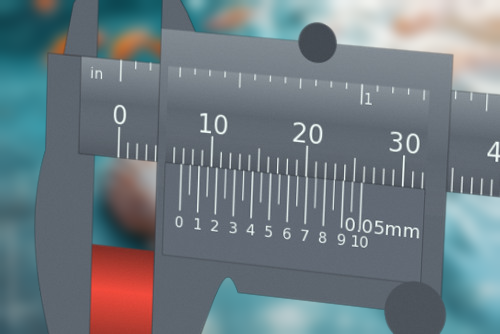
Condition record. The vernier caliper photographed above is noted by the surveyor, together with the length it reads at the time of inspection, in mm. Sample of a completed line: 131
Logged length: 6.8
